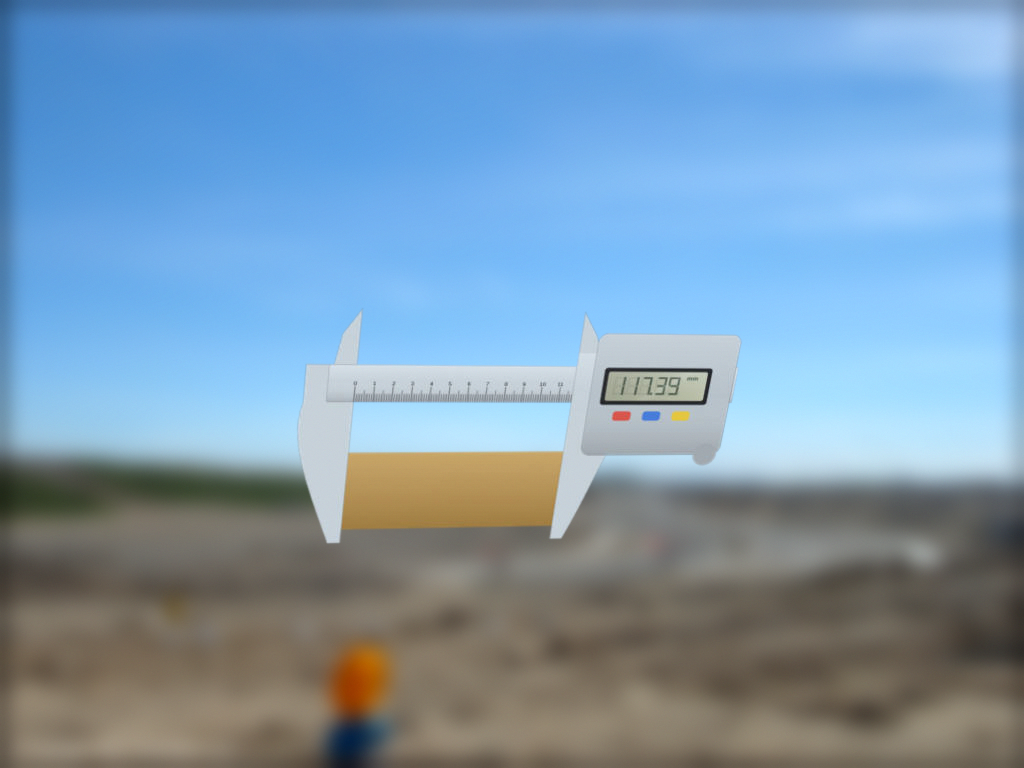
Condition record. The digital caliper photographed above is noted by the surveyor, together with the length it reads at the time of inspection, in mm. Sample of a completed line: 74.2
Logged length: 117.39
